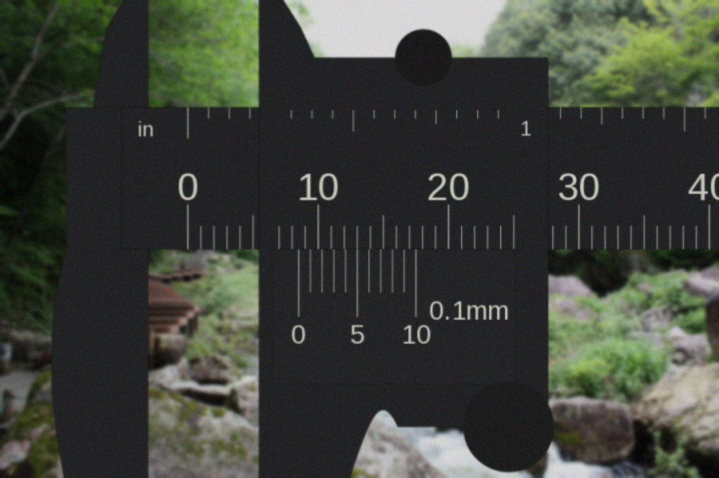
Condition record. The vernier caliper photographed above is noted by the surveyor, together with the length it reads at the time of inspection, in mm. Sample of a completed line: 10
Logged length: 8.5
